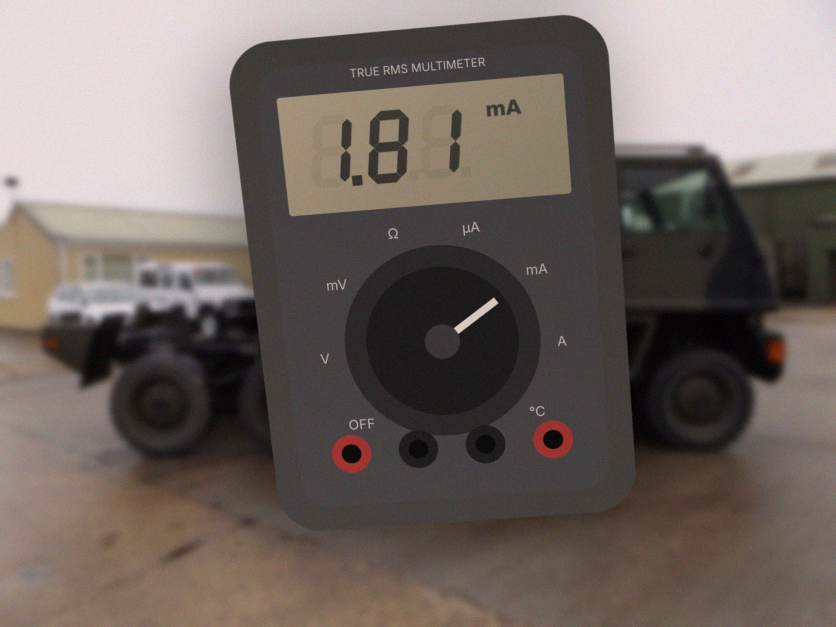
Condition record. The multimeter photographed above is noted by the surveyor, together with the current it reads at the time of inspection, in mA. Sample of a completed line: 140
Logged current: 1.81
